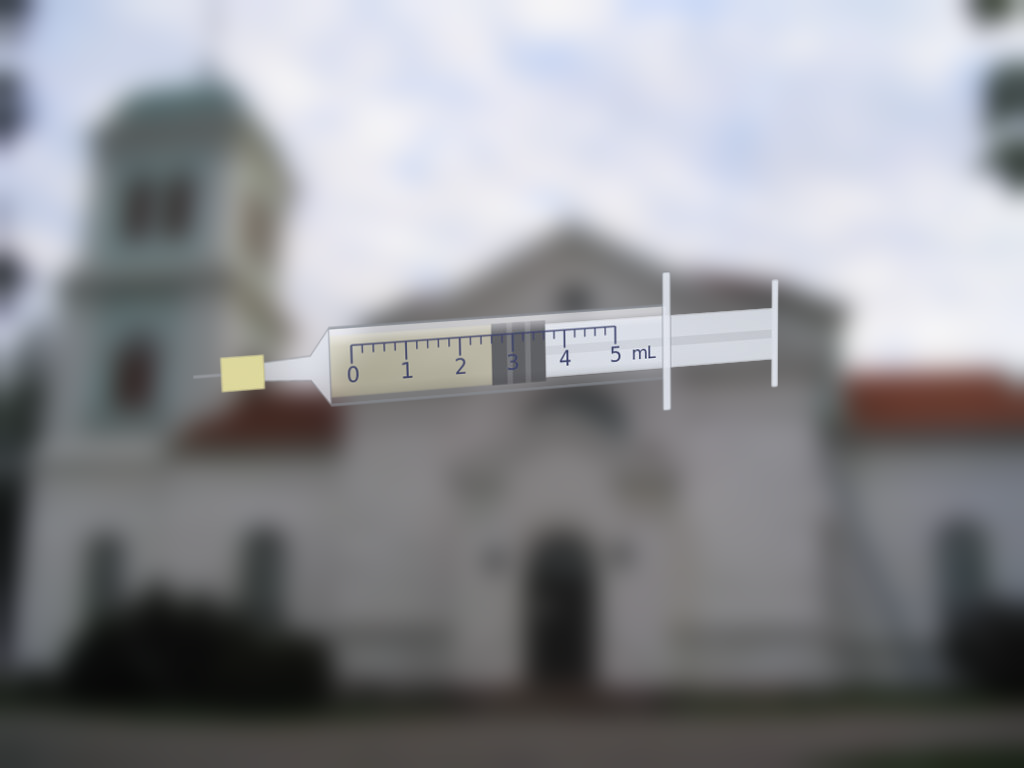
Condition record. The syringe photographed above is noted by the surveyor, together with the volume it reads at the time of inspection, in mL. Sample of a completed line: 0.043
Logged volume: 2.6
